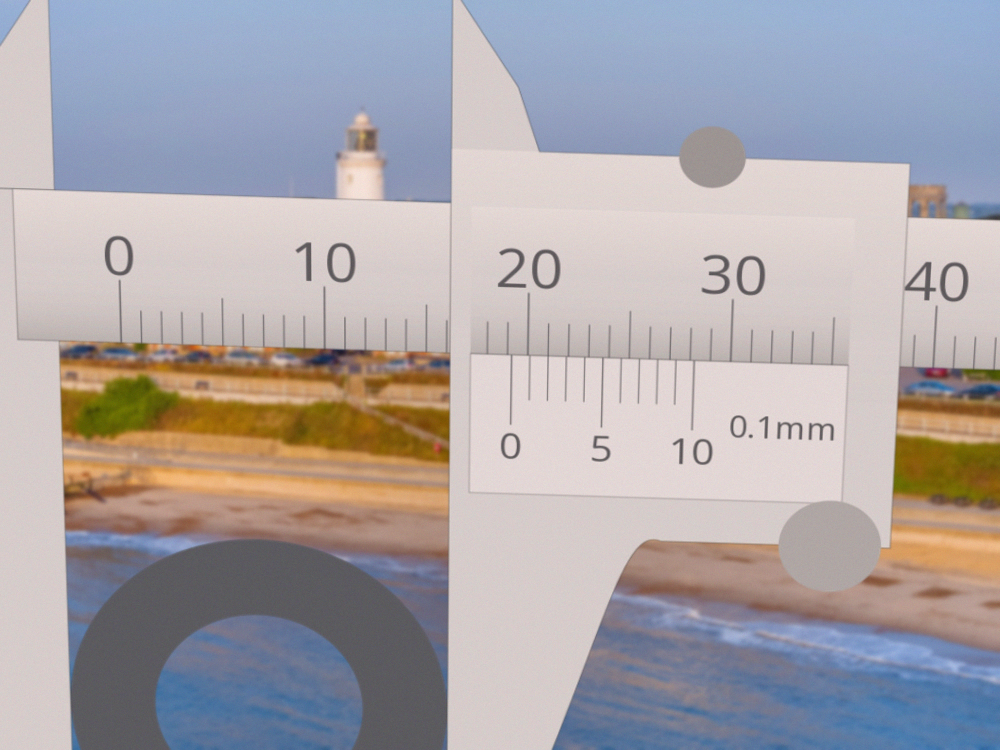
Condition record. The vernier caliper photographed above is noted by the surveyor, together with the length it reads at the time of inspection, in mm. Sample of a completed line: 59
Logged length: 19.2
